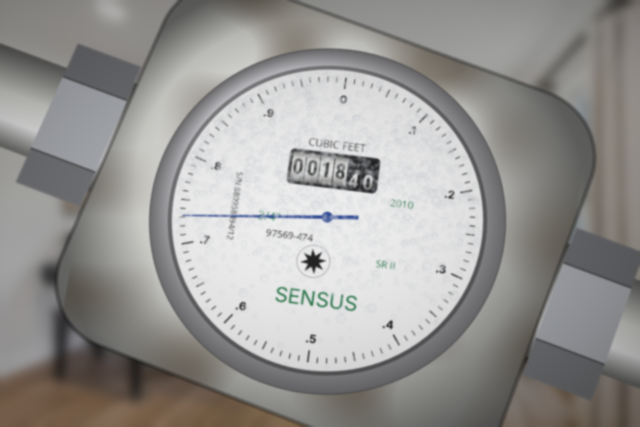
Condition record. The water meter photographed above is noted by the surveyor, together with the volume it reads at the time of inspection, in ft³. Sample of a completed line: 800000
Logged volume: 1839.73
